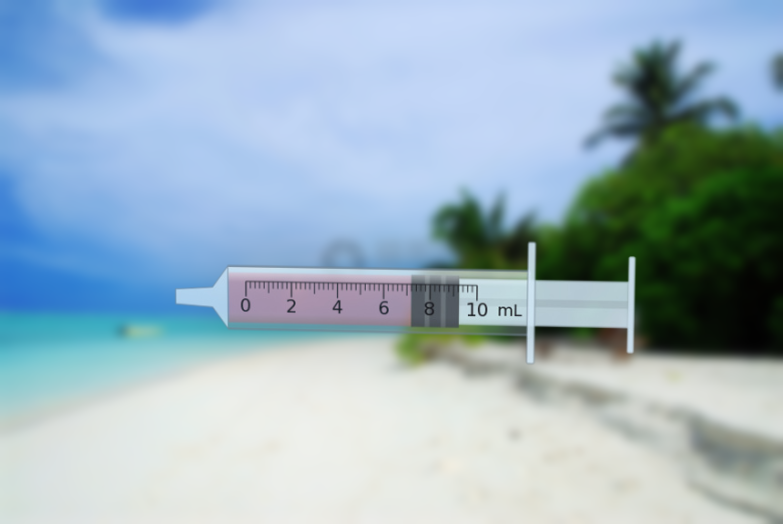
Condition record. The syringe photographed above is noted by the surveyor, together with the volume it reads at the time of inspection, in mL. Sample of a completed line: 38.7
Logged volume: 7.2
